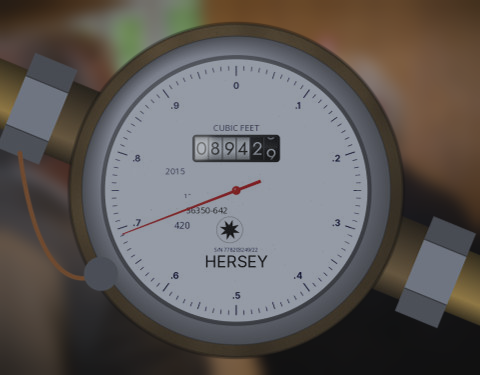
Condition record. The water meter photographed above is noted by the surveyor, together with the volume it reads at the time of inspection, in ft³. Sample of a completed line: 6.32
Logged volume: 89428.69
